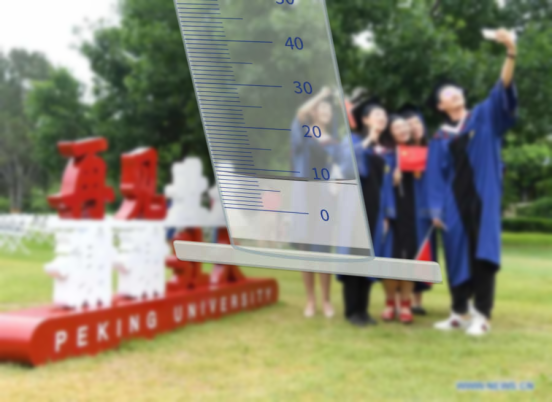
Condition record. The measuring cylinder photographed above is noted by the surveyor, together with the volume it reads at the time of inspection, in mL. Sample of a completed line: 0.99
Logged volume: 8
